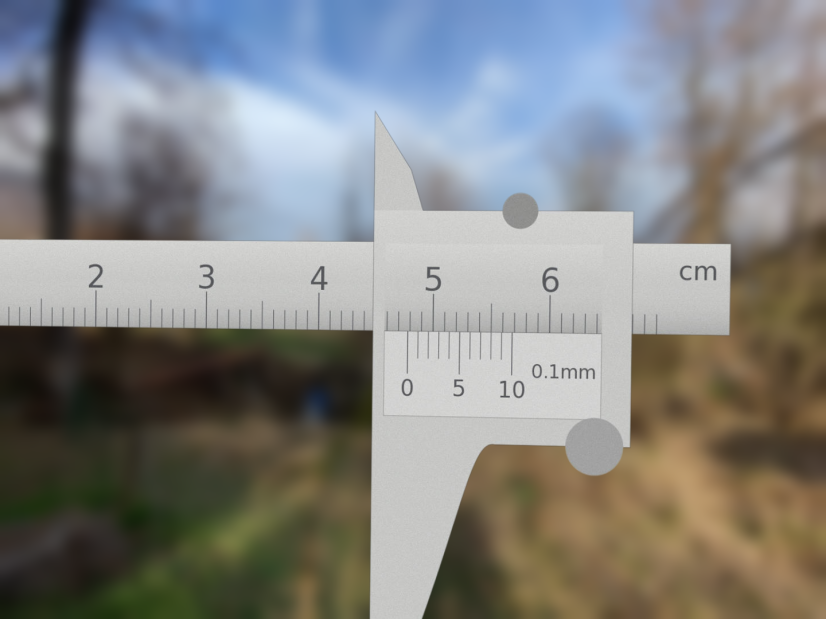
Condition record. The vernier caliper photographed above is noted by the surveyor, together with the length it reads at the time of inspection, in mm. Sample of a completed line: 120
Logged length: 47.8
